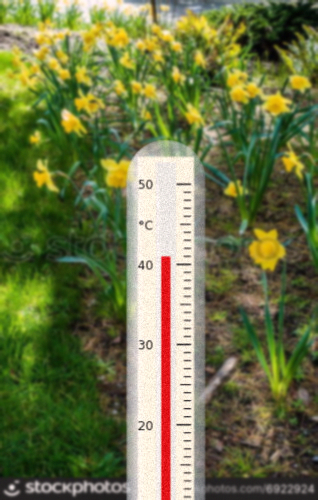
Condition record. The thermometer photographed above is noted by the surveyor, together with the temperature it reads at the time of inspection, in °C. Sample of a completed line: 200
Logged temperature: 41
